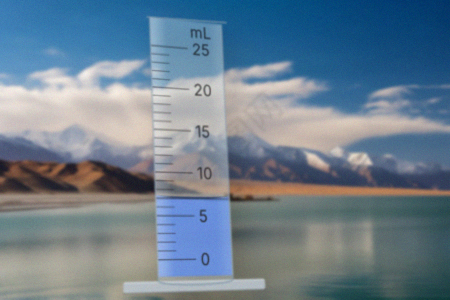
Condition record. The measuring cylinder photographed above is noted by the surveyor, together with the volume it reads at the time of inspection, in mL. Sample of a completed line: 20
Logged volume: 7
